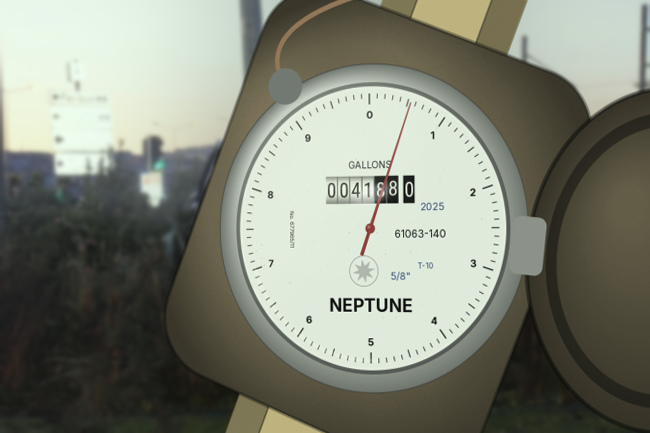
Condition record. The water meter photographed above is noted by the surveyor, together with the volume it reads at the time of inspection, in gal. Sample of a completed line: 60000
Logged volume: 41880.5
